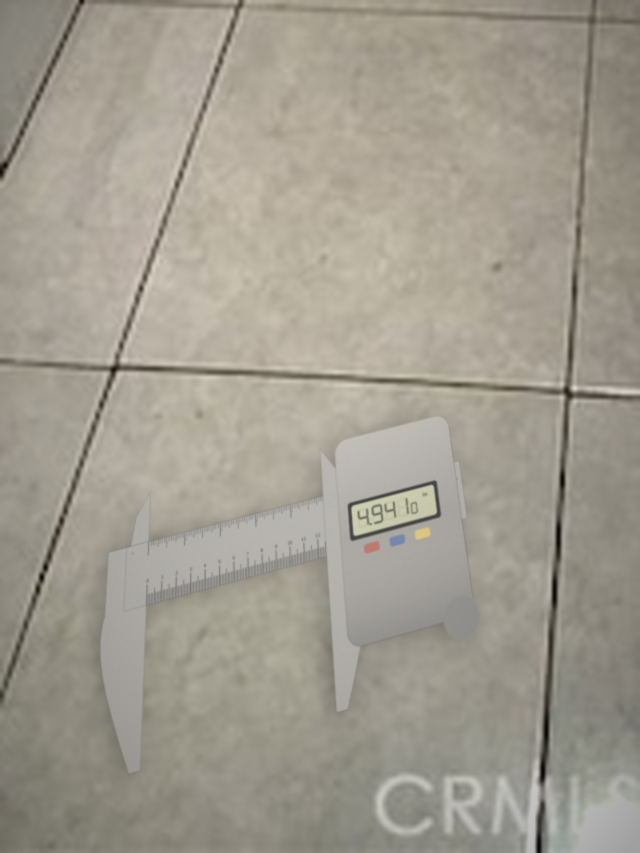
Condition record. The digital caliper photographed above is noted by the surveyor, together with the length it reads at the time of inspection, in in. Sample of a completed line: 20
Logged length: 4.9410
